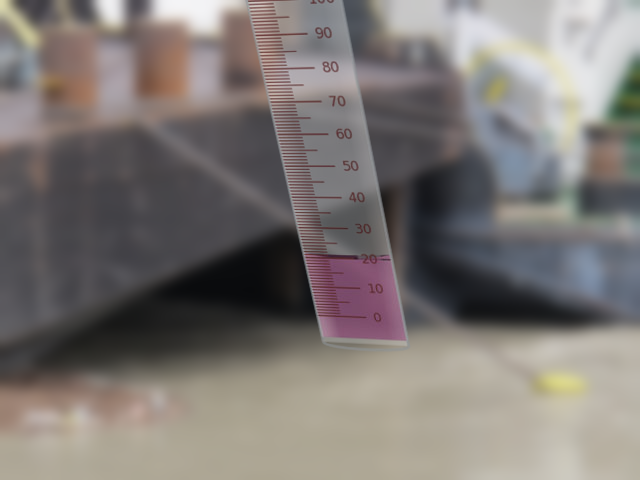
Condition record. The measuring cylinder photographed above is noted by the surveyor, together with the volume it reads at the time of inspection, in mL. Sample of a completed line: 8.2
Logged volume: 20
